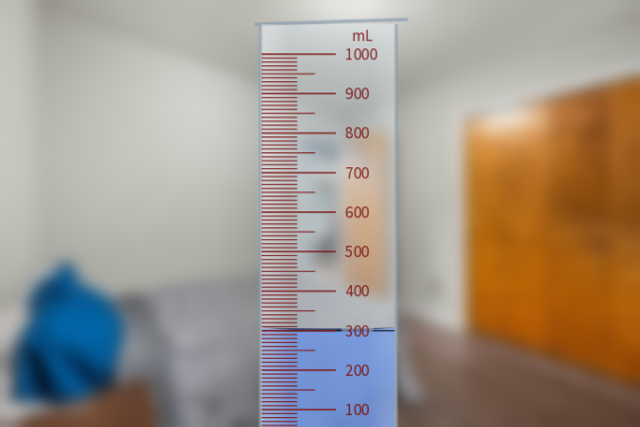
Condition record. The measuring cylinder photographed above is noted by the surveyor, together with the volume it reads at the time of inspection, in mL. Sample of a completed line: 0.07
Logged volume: 300
